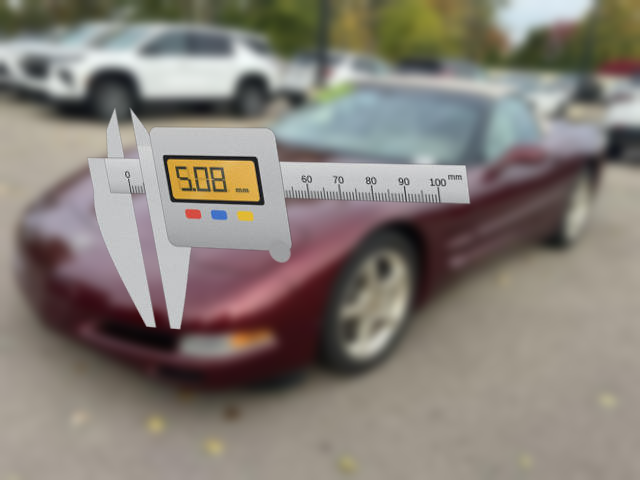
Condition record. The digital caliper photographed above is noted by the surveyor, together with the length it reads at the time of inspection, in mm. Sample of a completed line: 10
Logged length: 5.08
